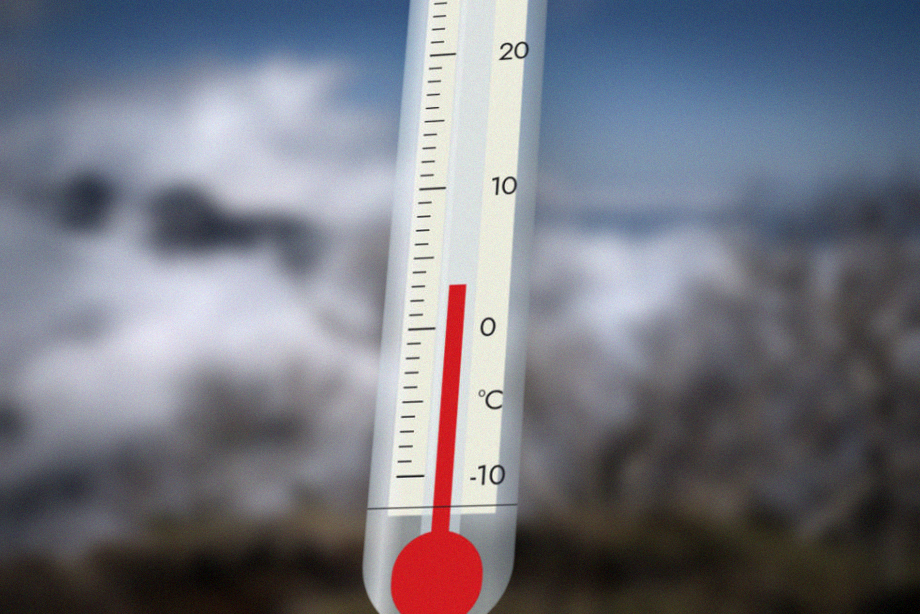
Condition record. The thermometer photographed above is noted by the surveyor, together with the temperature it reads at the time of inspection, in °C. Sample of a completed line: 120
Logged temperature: 3
